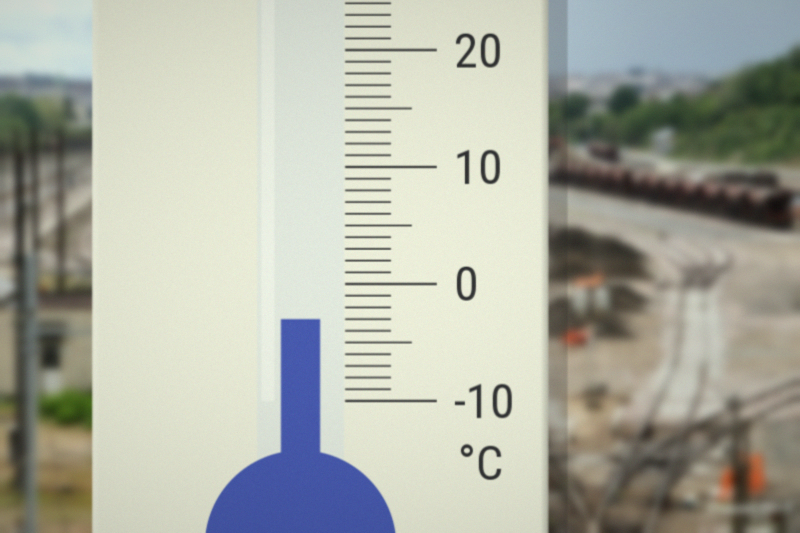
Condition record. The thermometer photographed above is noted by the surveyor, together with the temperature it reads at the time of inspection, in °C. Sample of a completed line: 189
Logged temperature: -3
